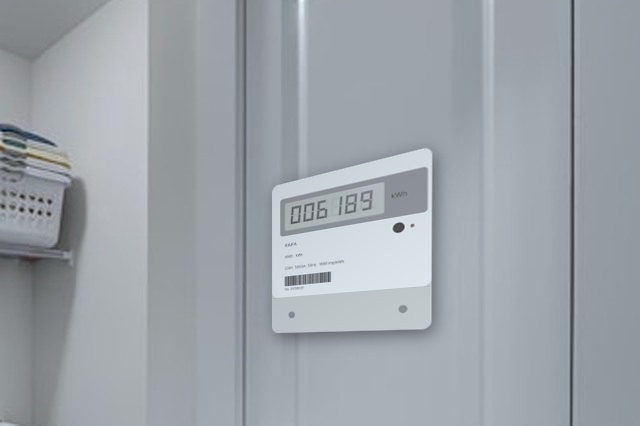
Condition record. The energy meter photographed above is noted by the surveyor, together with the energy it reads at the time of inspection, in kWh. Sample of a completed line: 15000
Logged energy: 6189
